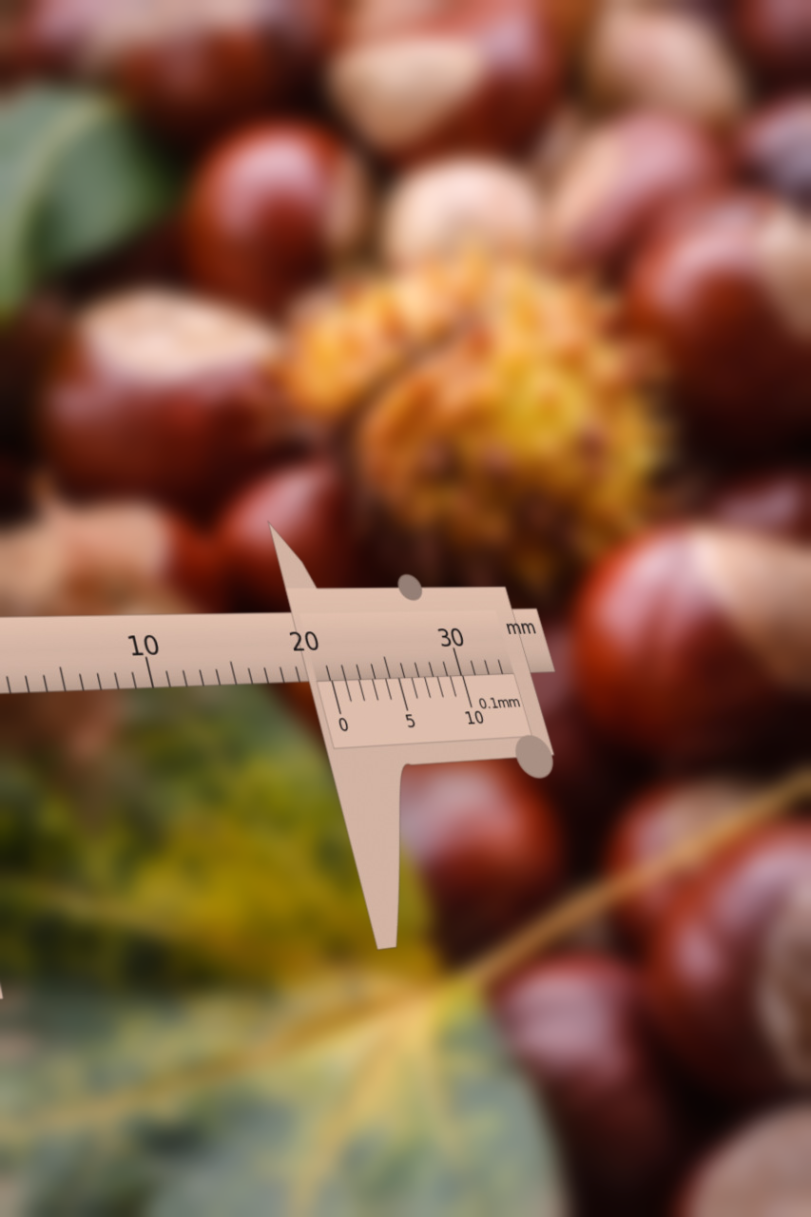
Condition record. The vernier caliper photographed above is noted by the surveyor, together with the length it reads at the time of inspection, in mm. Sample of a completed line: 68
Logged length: 21.1
